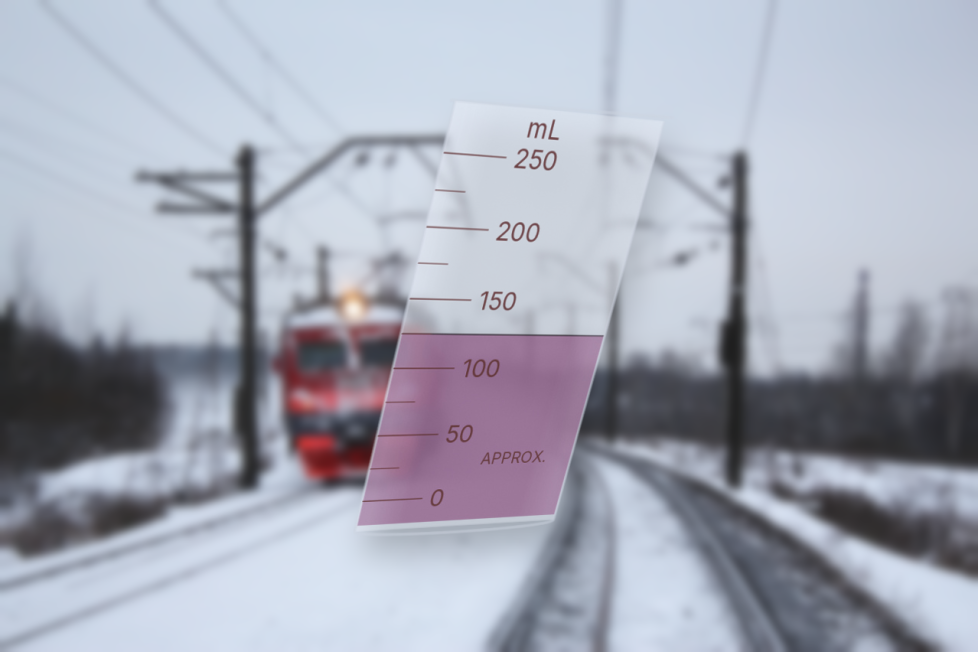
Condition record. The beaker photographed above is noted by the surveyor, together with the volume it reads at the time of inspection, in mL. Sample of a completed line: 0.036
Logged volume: 125
